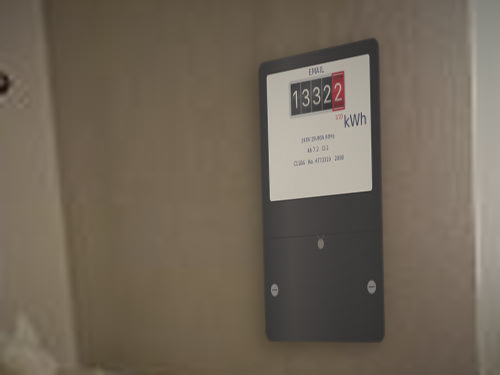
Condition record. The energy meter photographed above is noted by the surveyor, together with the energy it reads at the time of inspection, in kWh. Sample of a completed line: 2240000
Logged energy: 1332.2
